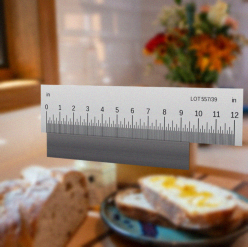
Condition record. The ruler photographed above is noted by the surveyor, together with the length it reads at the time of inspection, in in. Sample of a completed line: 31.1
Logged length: 9.5
